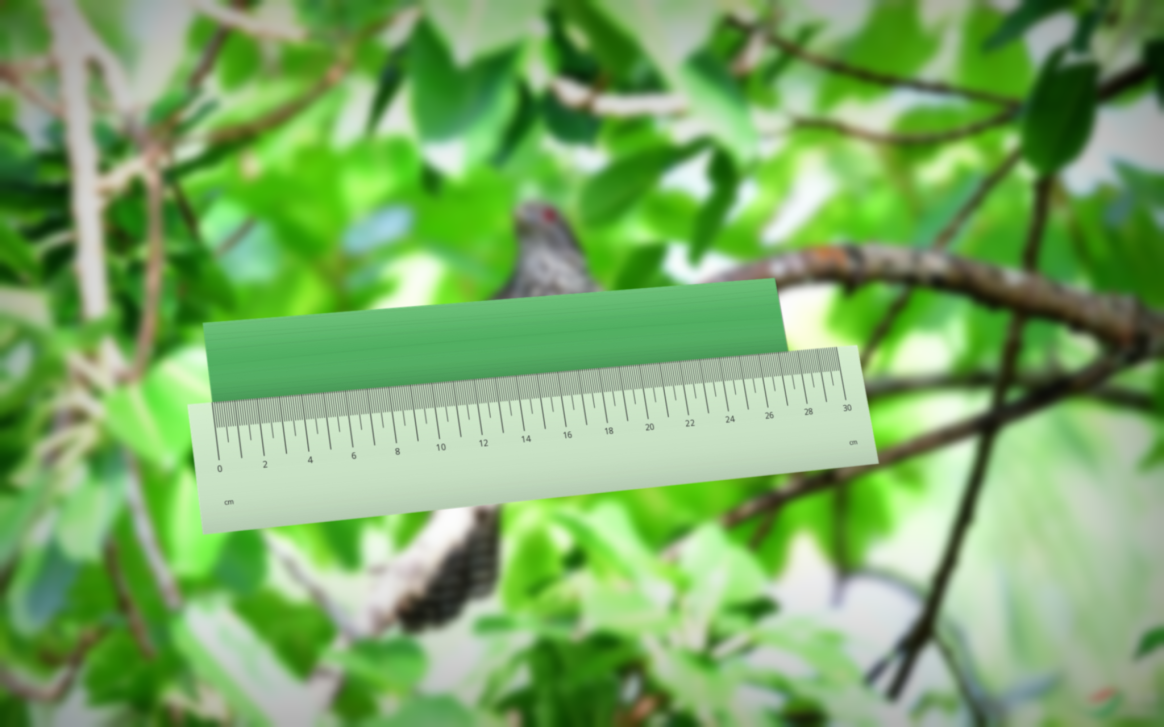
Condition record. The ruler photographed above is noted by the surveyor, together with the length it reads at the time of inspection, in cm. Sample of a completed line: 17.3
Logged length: 27.5
